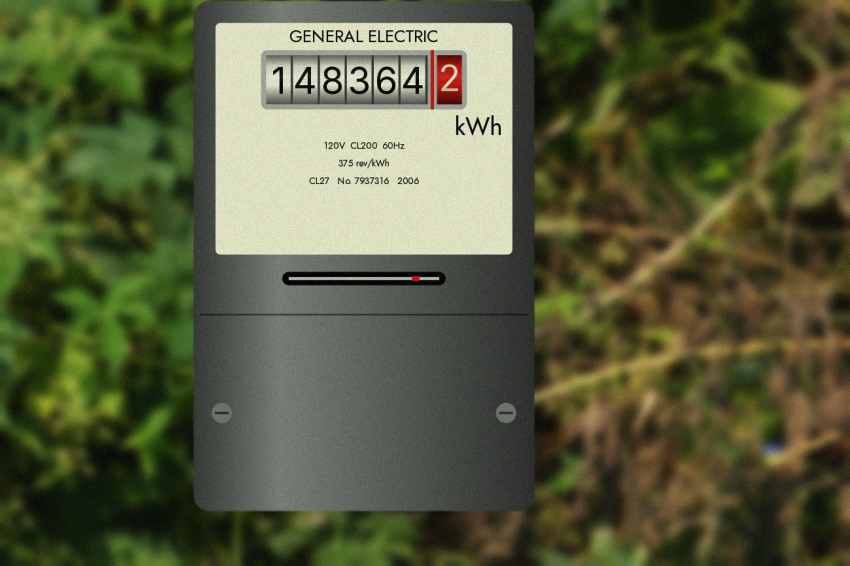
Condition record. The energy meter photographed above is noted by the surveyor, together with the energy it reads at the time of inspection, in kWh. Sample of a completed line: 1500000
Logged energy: 148364.2
